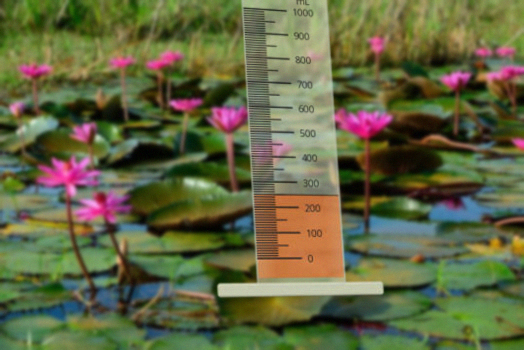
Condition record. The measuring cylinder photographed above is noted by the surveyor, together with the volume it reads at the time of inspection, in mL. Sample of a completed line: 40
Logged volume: 250
